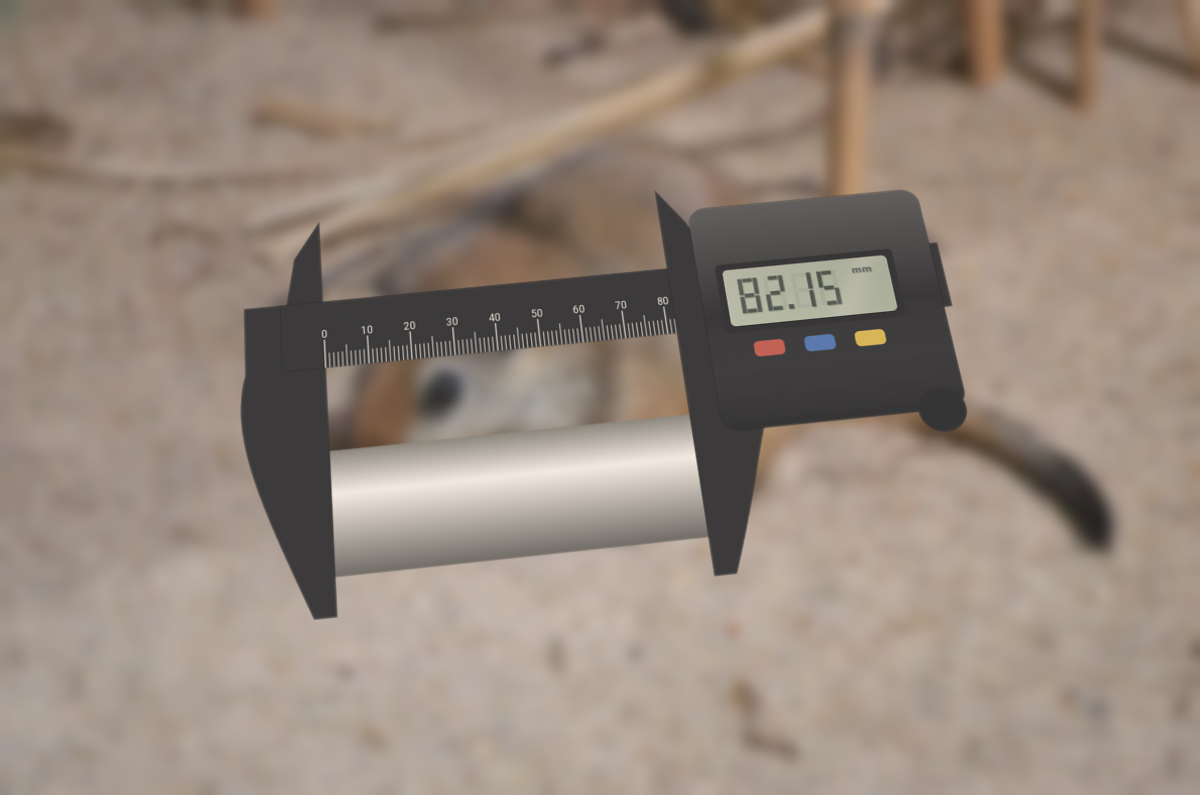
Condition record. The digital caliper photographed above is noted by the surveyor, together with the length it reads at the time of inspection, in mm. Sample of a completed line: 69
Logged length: 82.15
